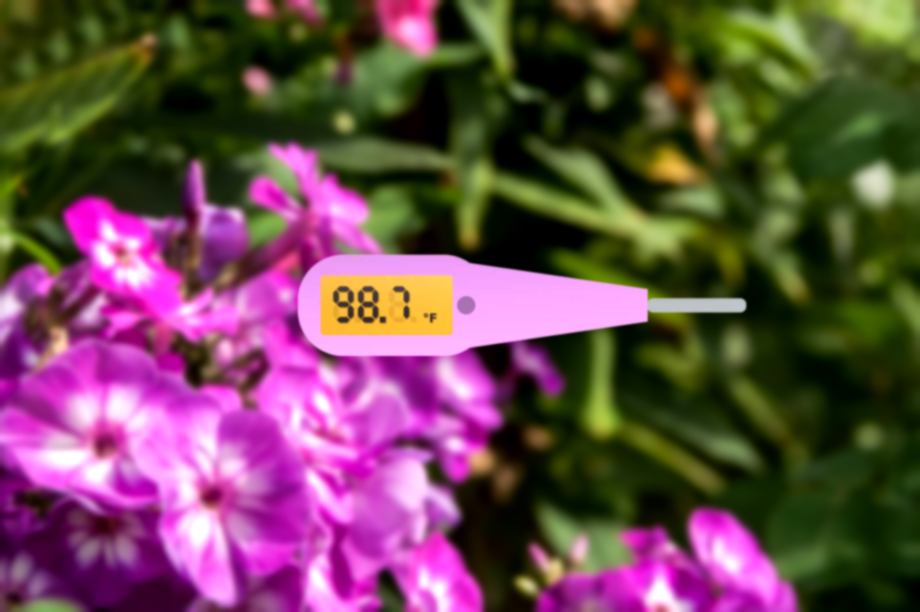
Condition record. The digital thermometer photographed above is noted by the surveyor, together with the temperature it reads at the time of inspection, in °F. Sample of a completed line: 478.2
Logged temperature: 98.7
